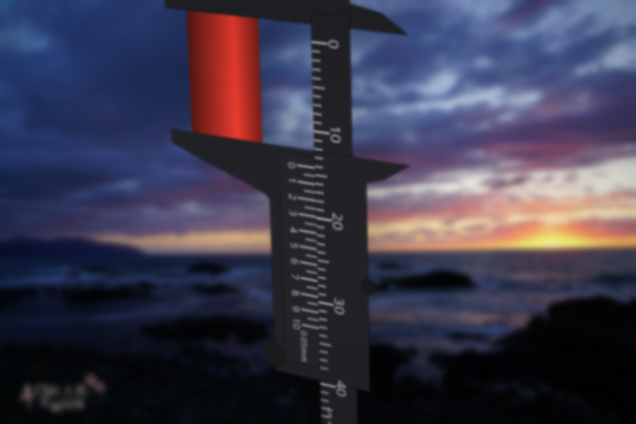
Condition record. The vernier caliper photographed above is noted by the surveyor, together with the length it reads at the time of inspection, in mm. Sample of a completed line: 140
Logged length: 14.2
